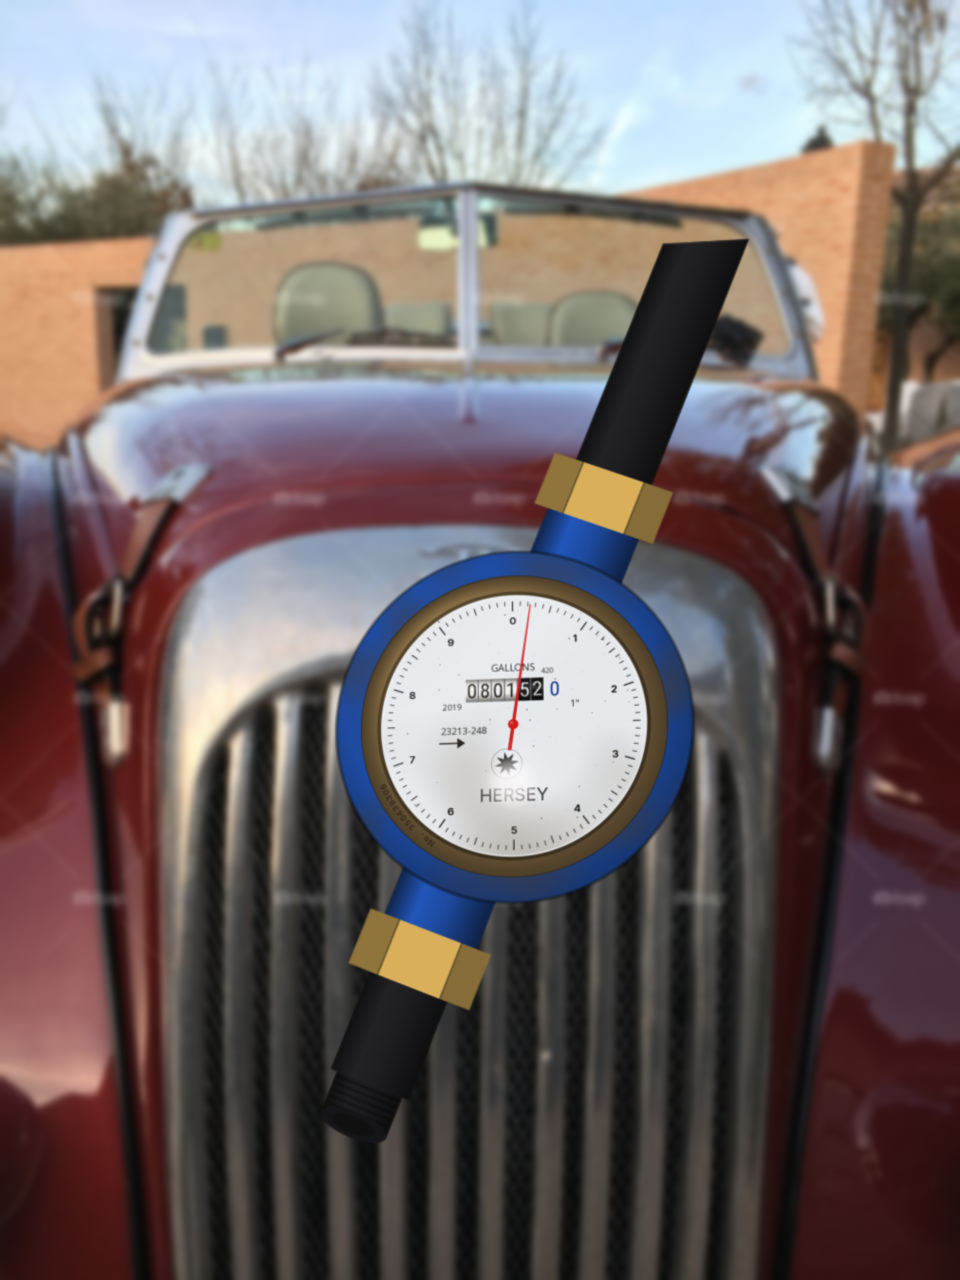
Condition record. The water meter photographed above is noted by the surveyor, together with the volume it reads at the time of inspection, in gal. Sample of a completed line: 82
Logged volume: 801520.2
